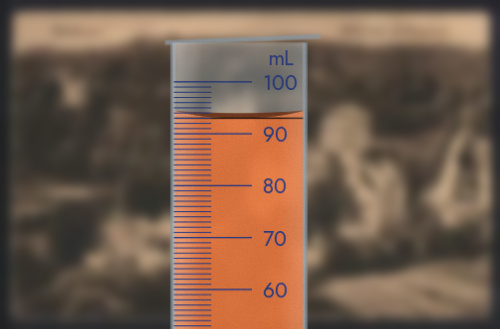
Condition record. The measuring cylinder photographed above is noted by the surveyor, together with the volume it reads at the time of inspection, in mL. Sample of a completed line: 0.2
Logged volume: 93
